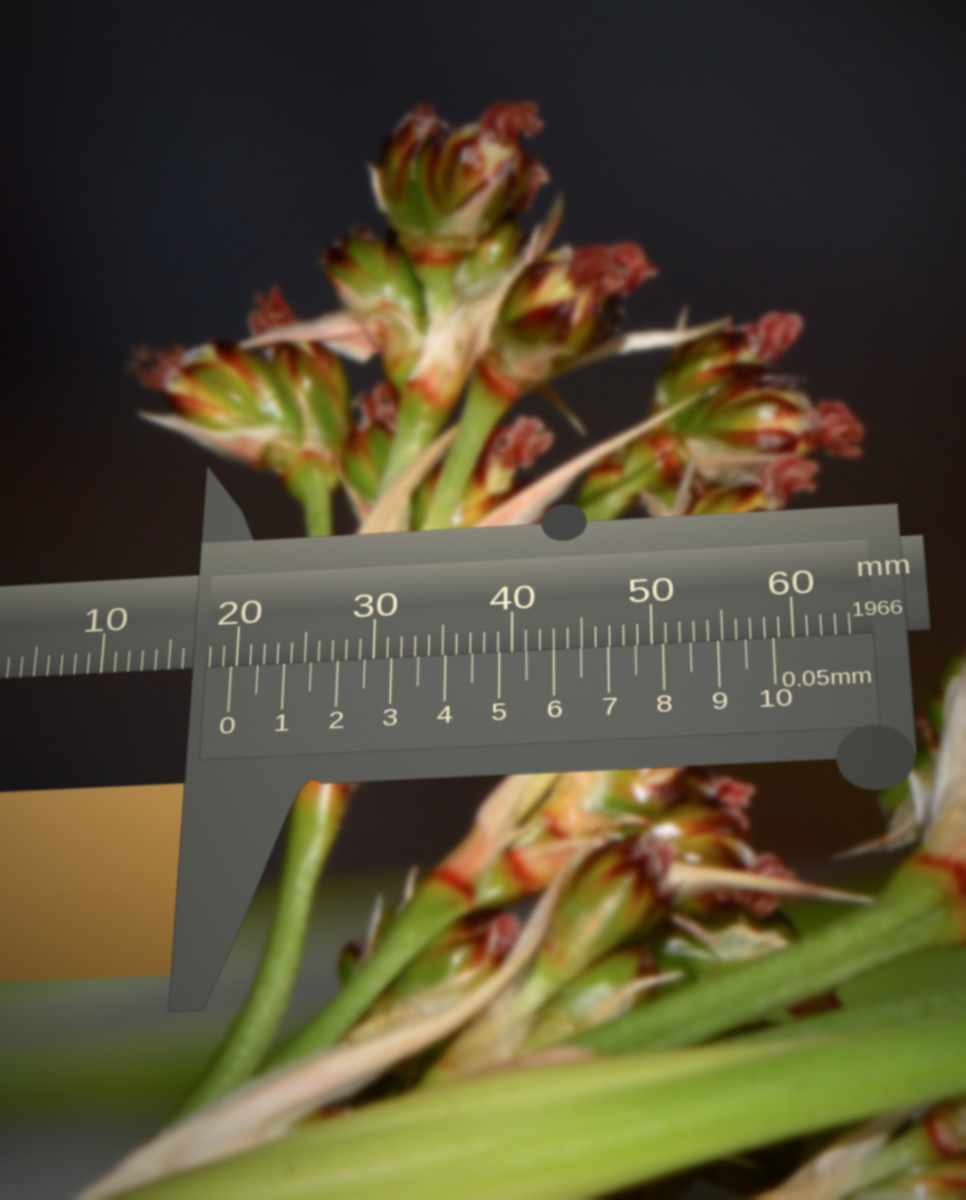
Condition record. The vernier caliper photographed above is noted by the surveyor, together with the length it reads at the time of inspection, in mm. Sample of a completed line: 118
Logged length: 19.6
